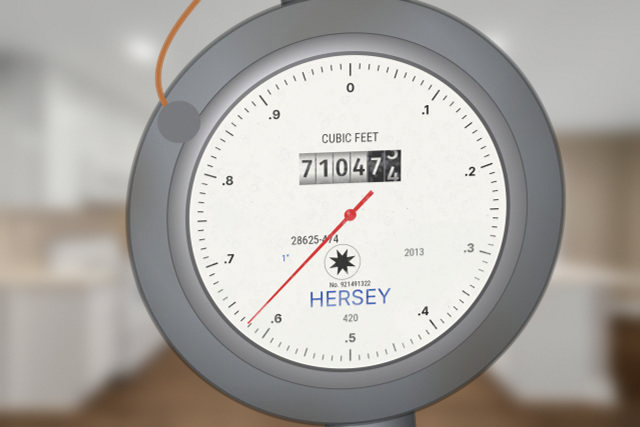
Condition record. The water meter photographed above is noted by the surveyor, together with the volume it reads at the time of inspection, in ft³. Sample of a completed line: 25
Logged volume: 710473.62
